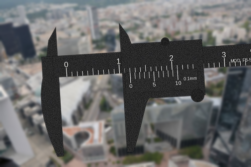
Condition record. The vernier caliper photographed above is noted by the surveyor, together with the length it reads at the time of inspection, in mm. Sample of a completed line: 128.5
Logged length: 12.0
